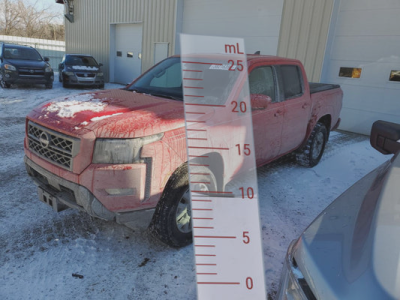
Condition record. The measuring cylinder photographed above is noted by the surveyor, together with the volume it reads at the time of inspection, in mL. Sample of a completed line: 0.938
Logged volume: 9.5
